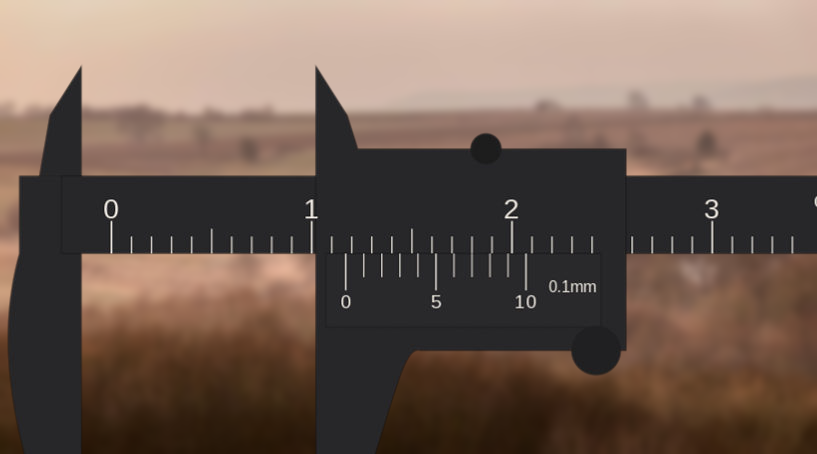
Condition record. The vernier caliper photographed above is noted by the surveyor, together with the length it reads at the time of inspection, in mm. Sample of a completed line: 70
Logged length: 11.7
